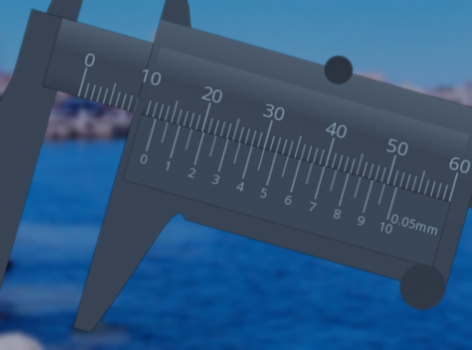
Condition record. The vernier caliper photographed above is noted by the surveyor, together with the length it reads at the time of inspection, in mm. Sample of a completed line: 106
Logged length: 12.5
